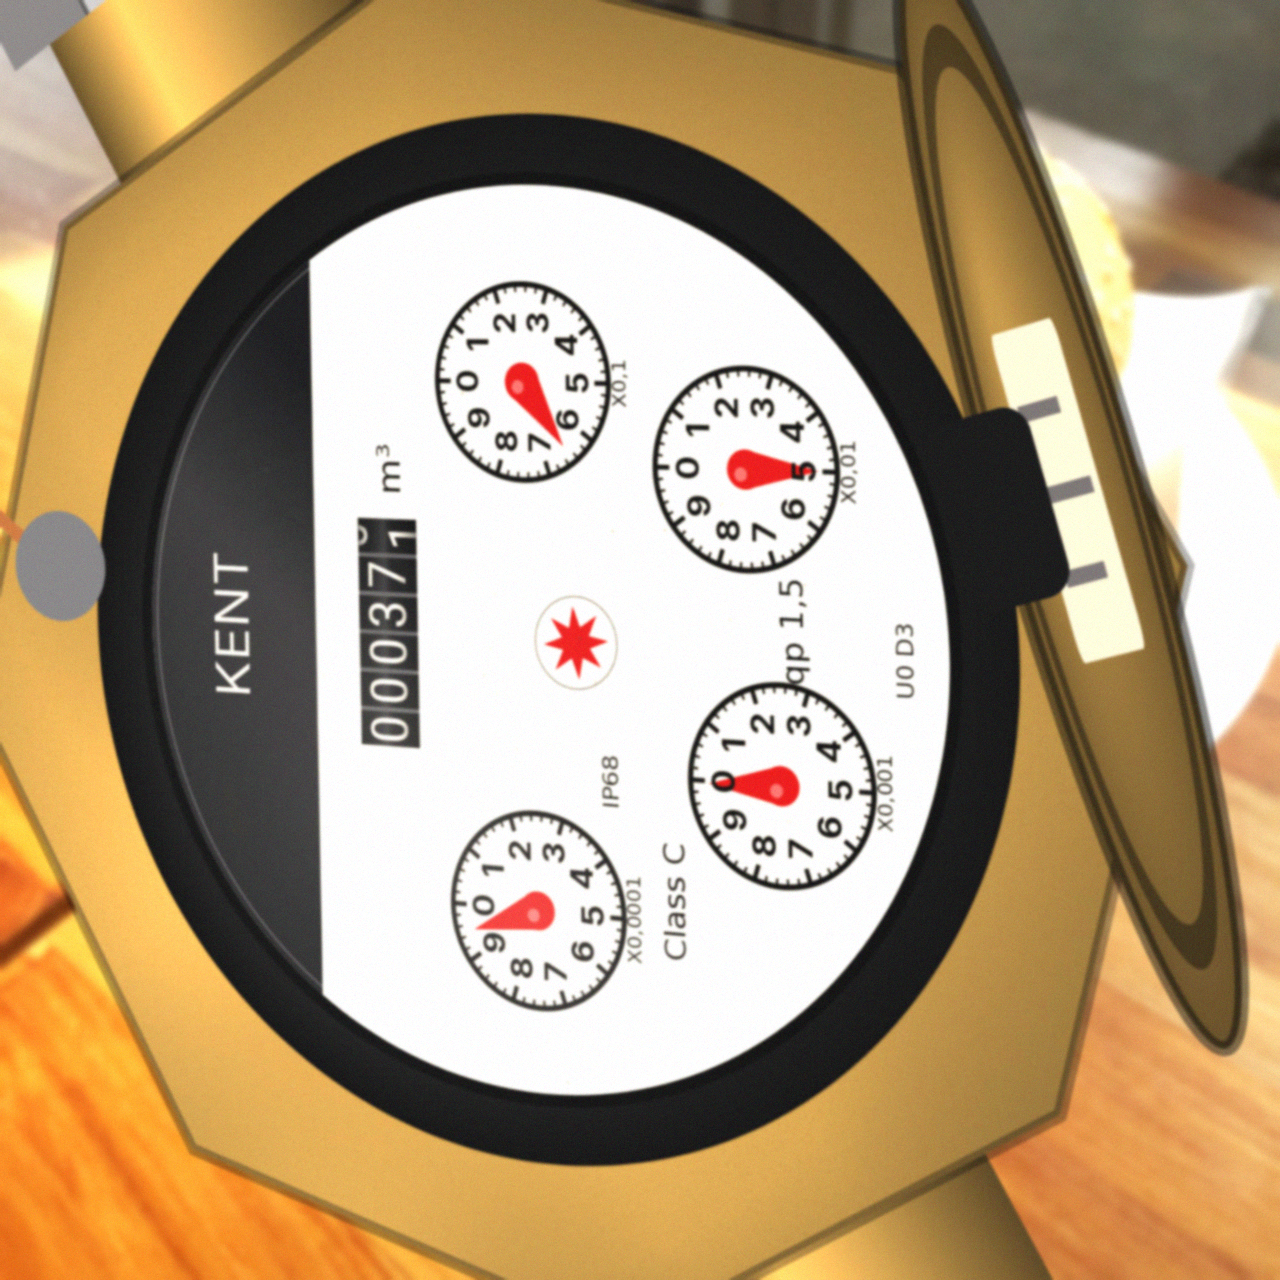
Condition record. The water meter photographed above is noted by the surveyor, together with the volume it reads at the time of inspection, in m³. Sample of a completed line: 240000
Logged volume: 370.6499
